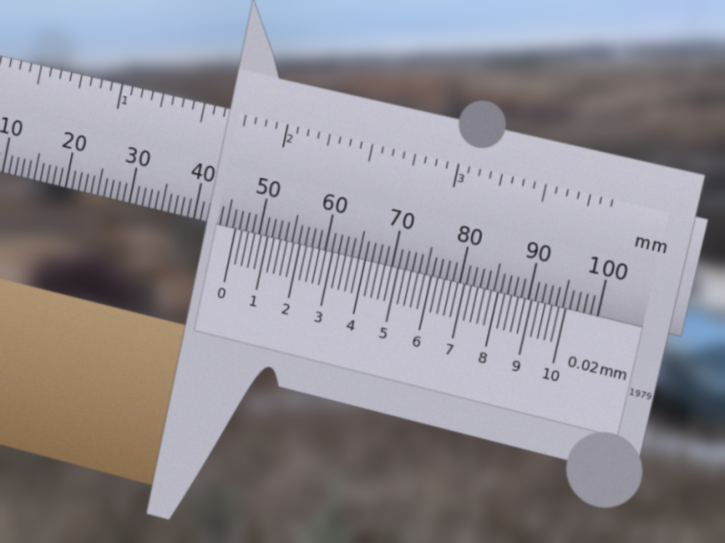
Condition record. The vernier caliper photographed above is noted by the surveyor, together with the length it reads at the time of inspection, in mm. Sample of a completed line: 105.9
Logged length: 46.4
